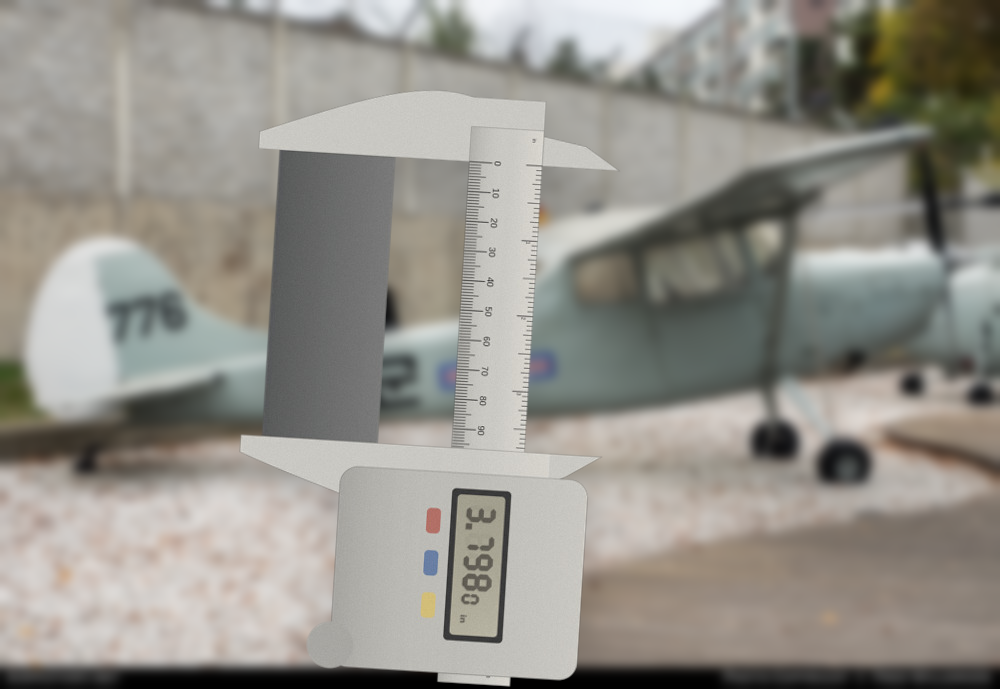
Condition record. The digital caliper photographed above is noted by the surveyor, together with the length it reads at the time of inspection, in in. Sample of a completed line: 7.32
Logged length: 3.7980
